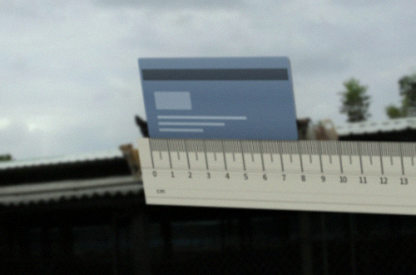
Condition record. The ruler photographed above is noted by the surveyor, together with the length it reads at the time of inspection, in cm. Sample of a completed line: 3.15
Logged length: 8
